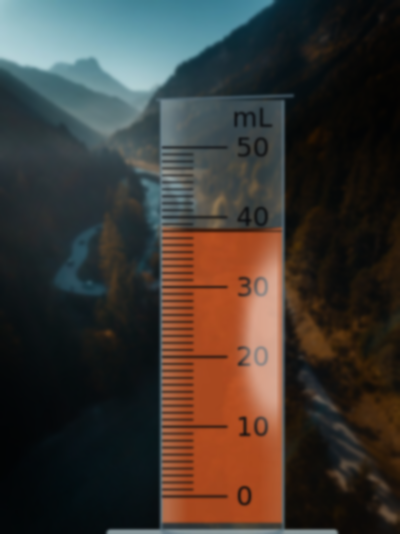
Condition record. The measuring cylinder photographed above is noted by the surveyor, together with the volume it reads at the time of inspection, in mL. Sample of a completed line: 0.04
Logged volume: 38
